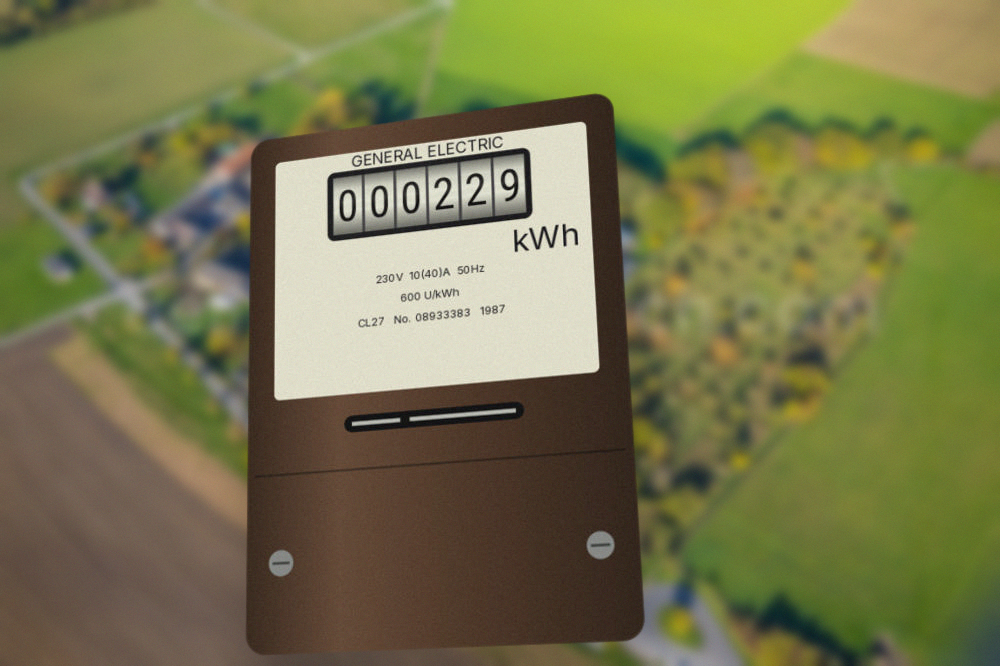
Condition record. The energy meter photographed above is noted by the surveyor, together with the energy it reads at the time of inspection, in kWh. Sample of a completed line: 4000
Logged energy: 229
